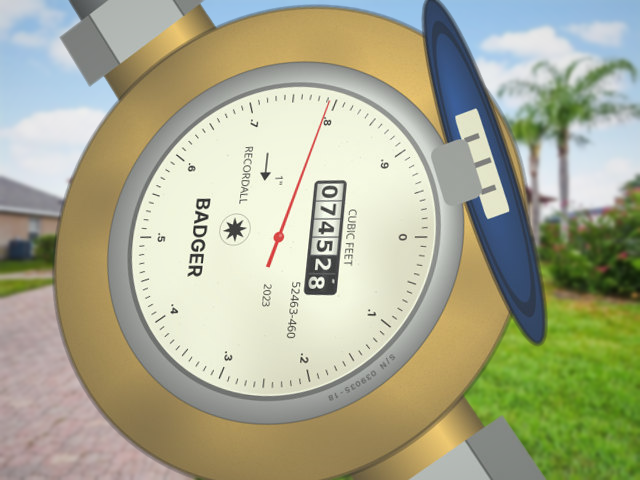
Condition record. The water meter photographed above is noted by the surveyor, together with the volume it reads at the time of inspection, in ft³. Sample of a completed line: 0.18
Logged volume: 74527.79
